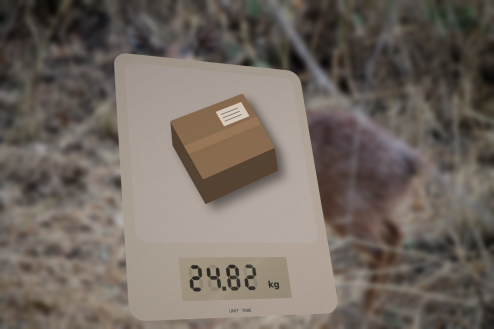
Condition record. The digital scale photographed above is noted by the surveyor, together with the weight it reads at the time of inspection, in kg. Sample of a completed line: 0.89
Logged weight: 24.82
